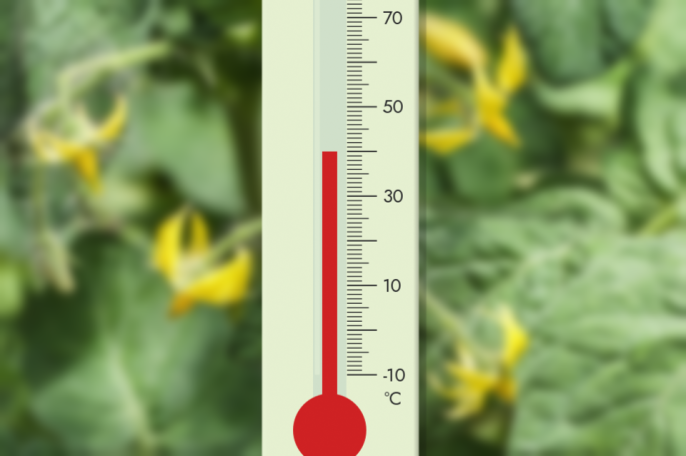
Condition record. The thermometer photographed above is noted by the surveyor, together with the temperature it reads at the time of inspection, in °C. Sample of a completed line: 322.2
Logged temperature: 40
